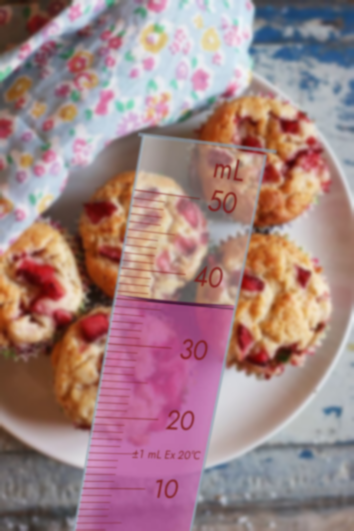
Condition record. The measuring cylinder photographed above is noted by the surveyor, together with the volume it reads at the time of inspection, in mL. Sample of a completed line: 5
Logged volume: 36
